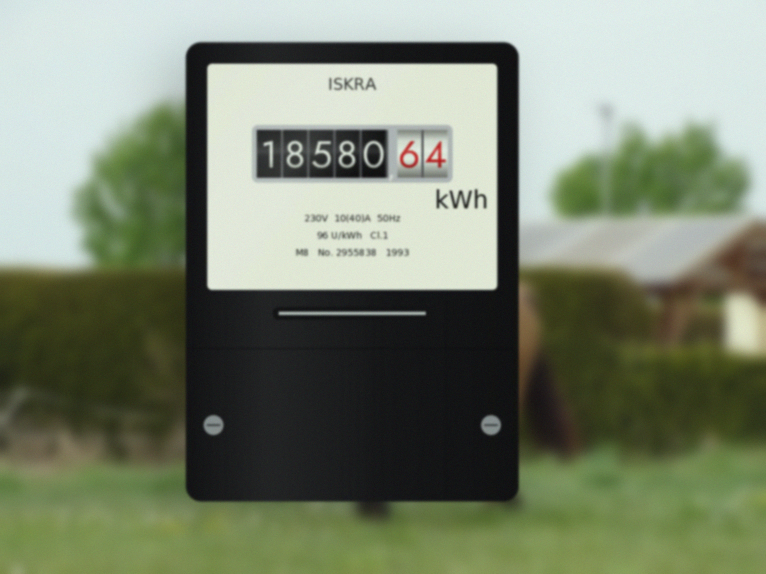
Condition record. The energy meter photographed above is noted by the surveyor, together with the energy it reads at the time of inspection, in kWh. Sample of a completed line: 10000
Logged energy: 18580.64
